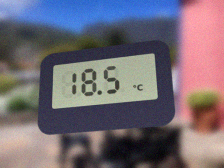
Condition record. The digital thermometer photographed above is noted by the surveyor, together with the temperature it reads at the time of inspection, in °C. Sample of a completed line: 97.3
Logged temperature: 18.5
